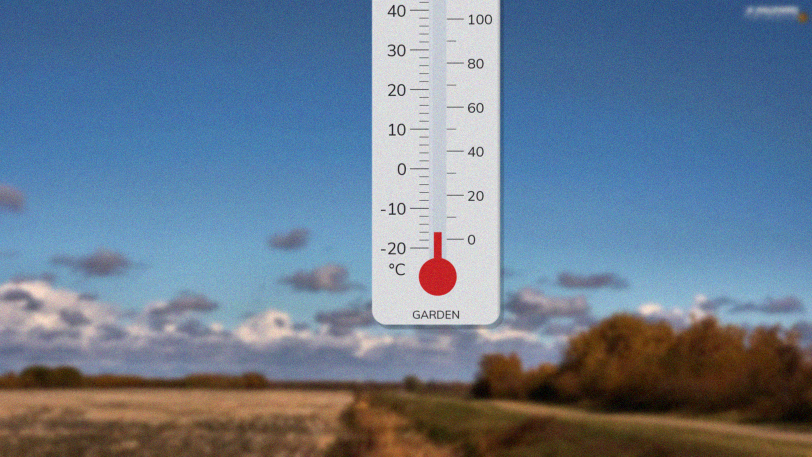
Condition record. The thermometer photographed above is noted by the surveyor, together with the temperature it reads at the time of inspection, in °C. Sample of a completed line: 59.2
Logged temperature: -16
